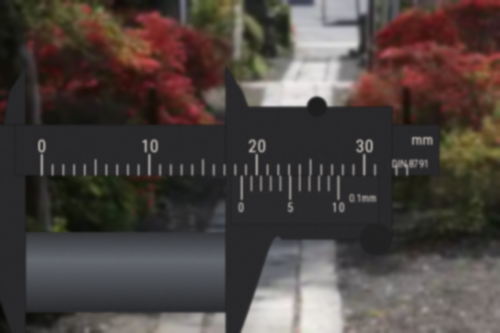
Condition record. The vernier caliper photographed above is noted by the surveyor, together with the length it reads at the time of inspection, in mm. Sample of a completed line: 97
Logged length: 18.6
